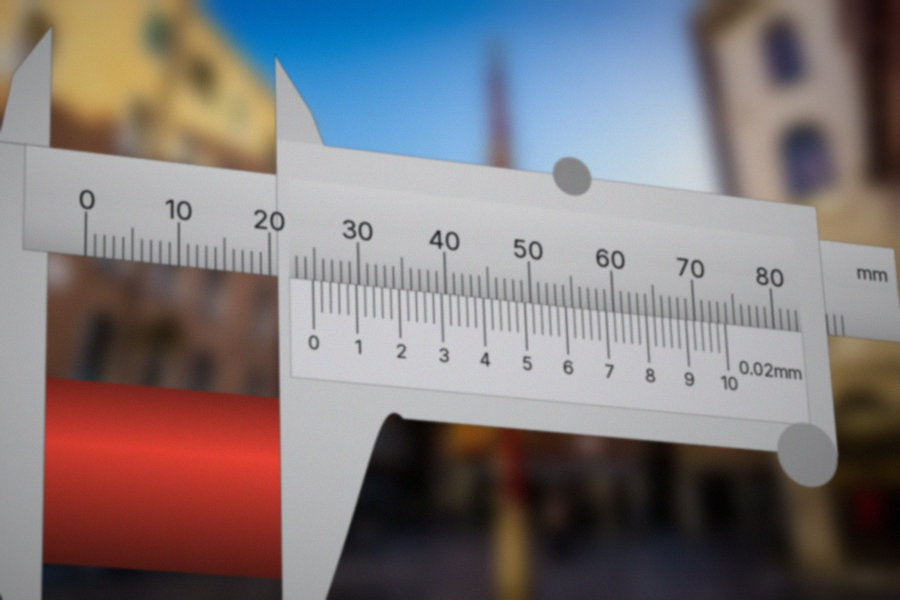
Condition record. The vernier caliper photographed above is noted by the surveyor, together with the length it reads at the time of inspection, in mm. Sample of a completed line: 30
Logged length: 24.8
